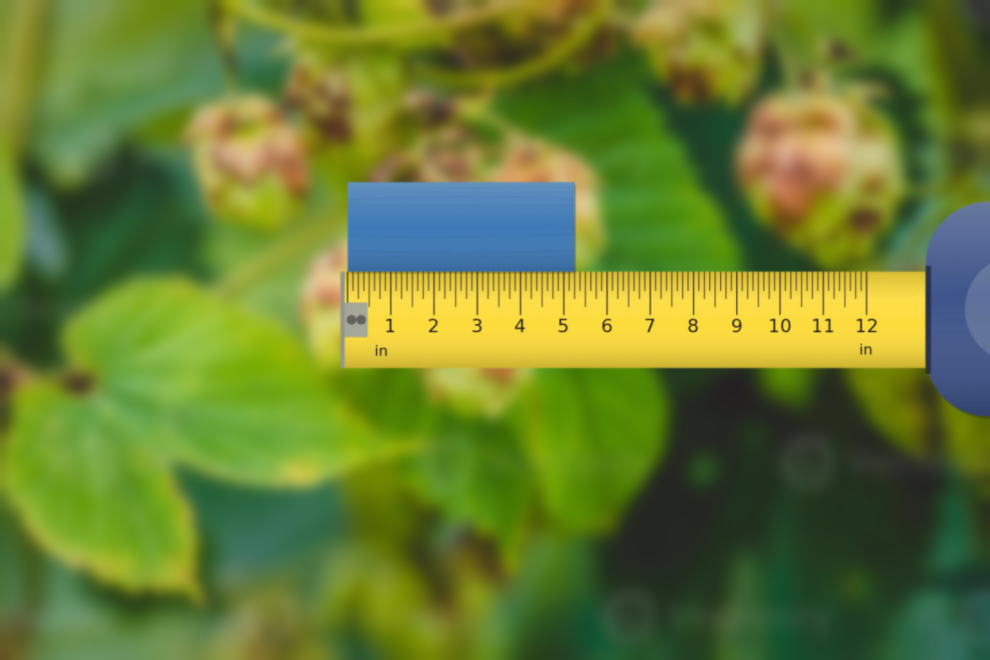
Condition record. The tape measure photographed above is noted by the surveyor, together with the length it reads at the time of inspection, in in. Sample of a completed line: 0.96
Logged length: 5.25
